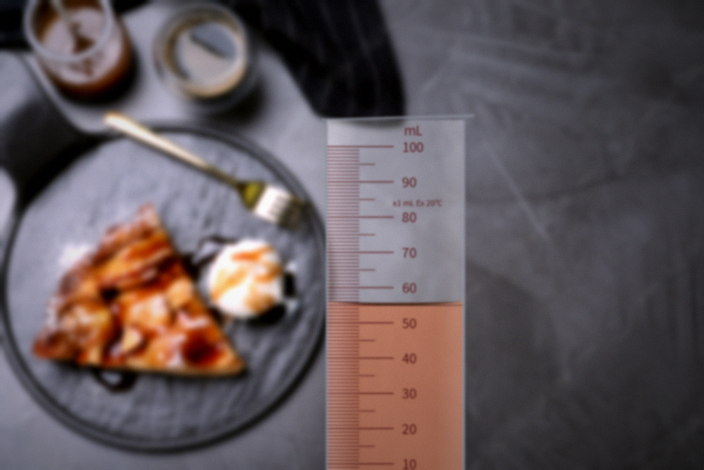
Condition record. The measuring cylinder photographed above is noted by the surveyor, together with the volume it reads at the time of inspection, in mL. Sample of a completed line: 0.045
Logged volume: 55
